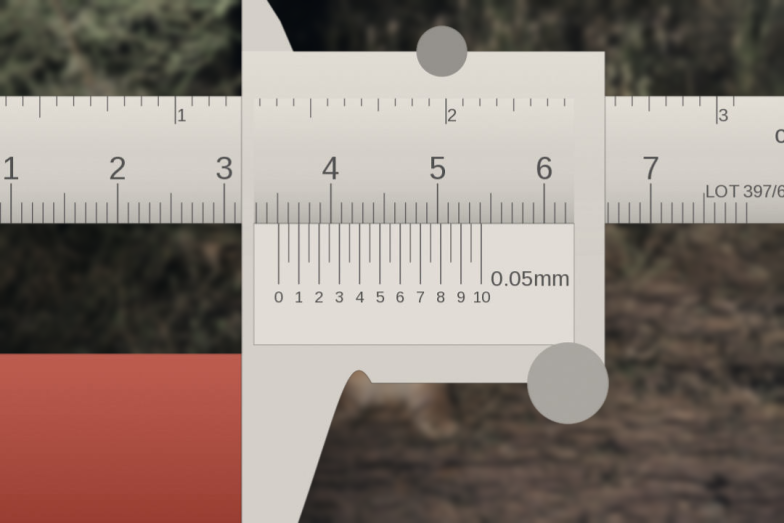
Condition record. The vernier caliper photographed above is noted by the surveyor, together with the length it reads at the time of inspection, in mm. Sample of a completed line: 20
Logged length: 35.1
